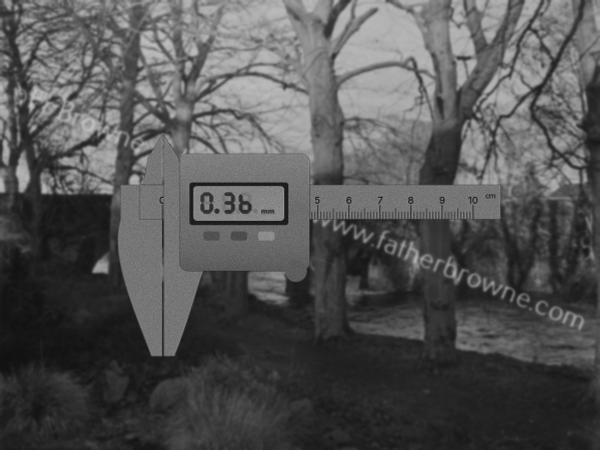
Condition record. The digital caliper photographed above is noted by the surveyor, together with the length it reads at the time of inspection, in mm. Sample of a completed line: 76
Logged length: 0.36
